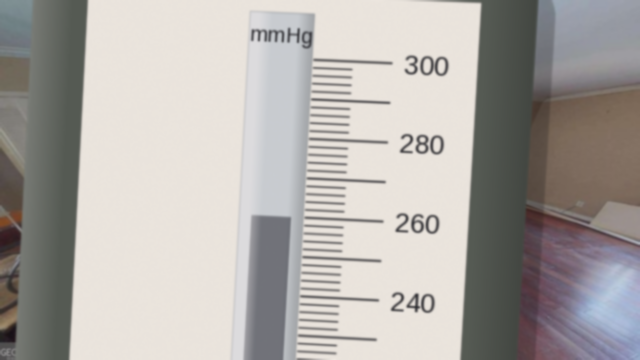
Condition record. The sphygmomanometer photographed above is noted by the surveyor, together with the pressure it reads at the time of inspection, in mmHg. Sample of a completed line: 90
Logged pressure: 260
